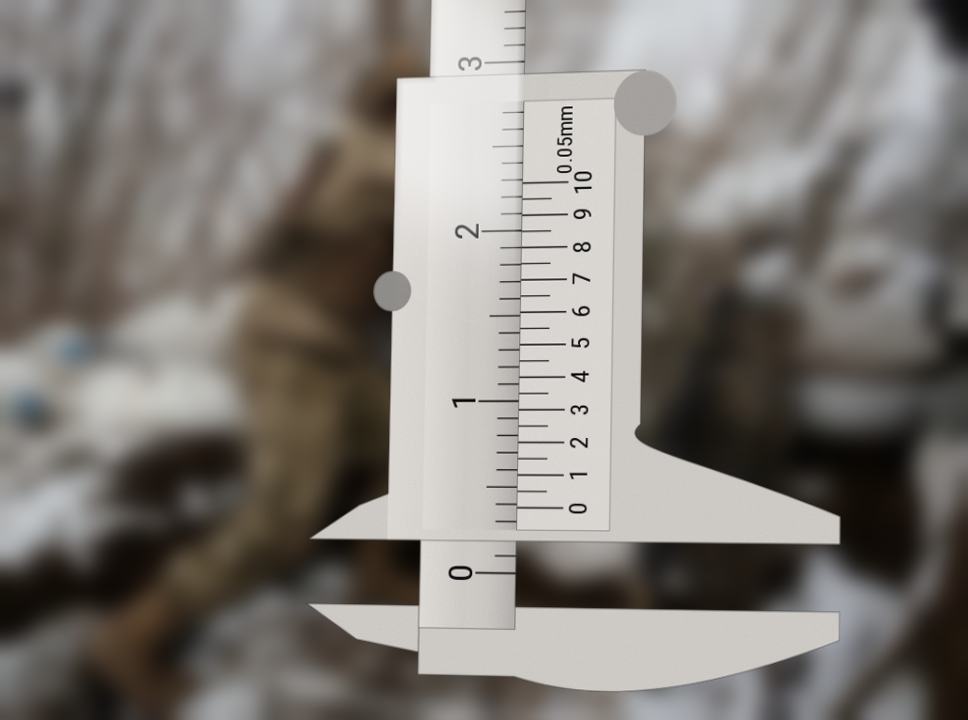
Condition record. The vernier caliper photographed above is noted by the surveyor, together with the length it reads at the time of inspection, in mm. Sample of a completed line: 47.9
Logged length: 3.8
